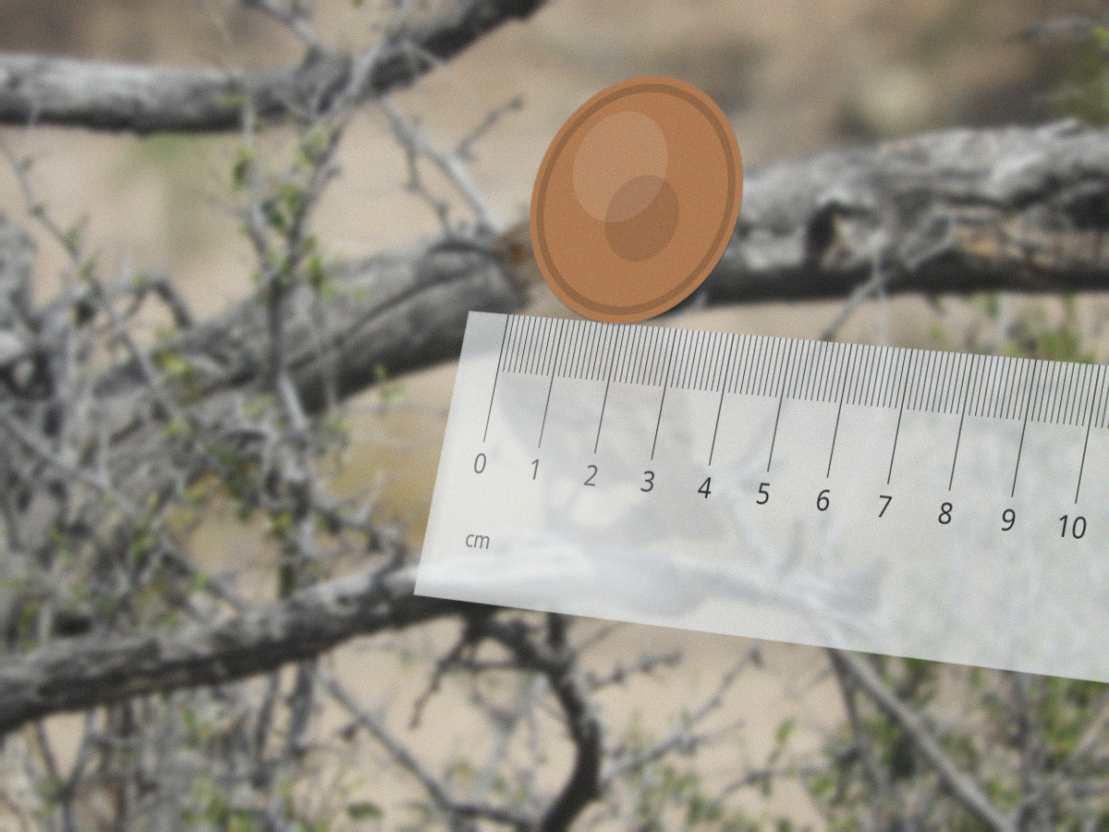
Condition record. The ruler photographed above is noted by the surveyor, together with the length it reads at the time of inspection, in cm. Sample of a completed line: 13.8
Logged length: 3.7
